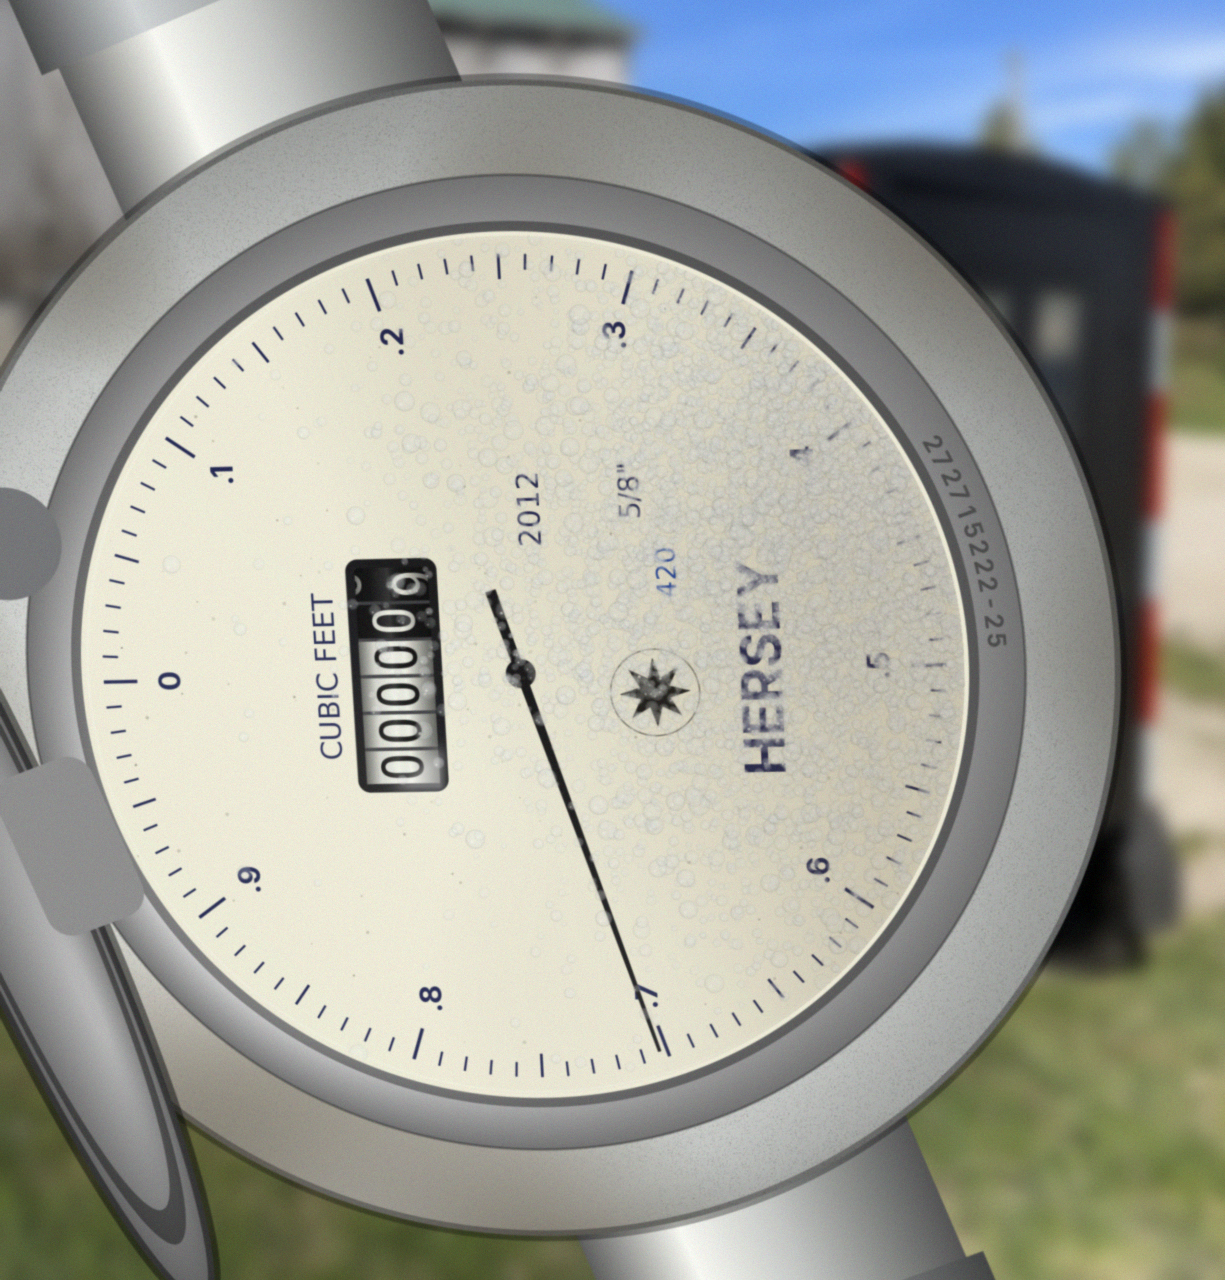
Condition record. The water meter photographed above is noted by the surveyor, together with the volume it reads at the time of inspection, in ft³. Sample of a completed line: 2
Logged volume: 8.70
